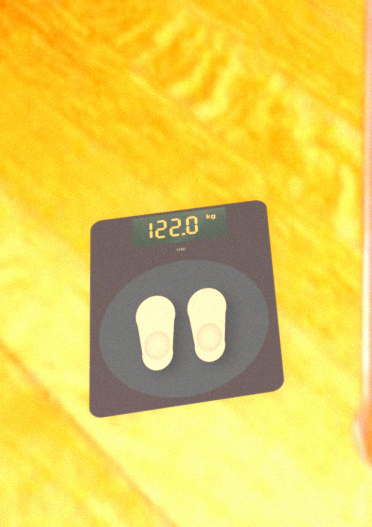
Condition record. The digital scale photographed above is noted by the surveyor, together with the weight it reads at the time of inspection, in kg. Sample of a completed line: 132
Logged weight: 122.0
